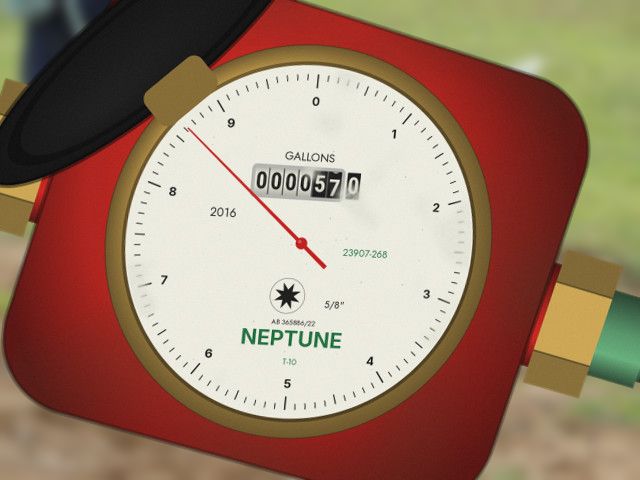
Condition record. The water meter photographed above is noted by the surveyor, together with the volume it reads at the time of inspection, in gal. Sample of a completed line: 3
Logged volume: 568.6
